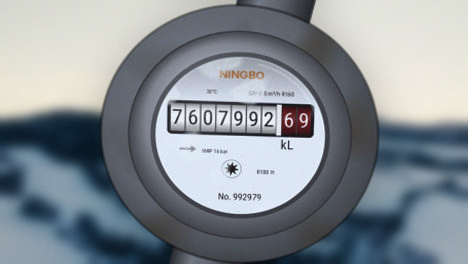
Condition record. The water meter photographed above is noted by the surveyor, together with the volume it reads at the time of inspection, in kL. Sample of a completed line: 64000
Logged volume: 7607992.69
